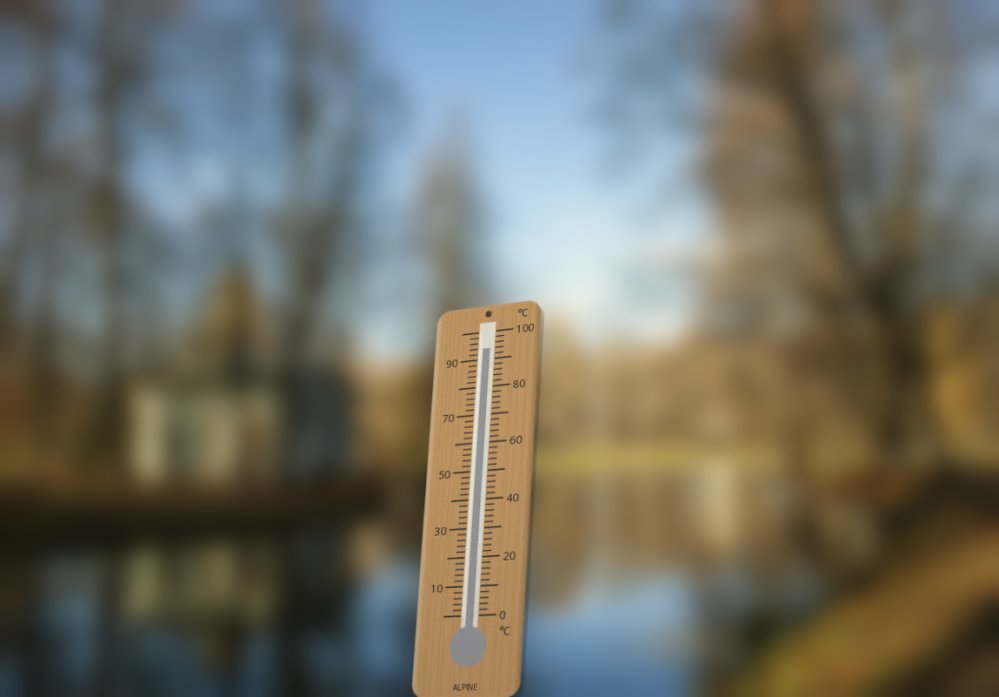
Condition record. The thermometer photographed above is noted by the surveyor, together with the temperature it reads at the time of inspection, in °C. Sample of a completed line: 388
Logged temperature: 94
